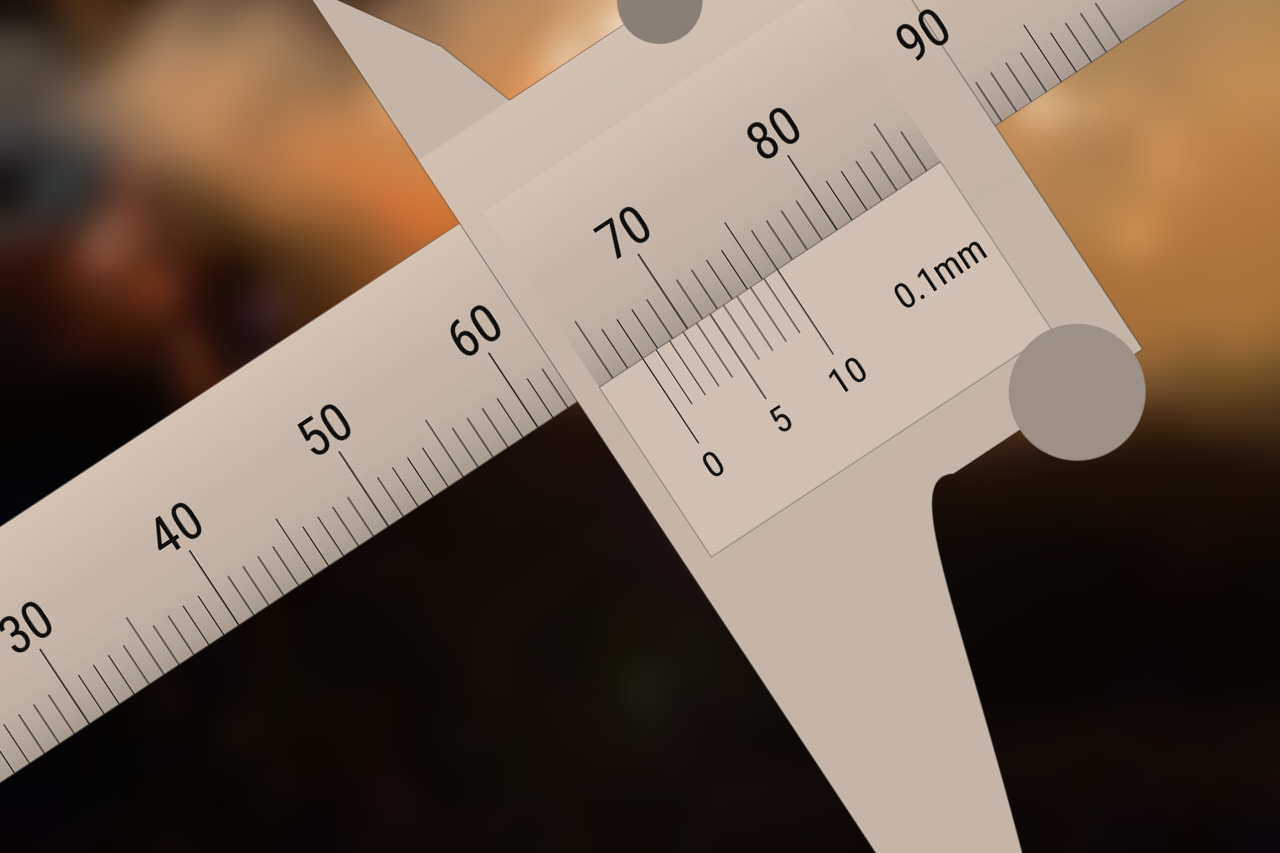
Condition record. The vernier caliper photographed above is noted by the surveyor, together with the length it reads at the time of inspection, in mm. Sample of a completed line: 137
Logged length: 67.0
